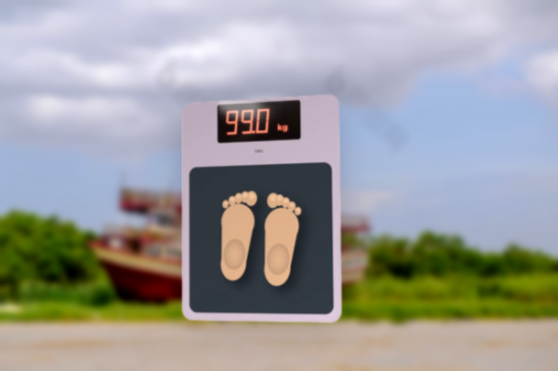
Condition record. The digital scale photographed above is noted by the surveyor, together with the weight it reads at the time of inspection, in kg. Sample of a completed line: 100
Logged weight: 99.0
